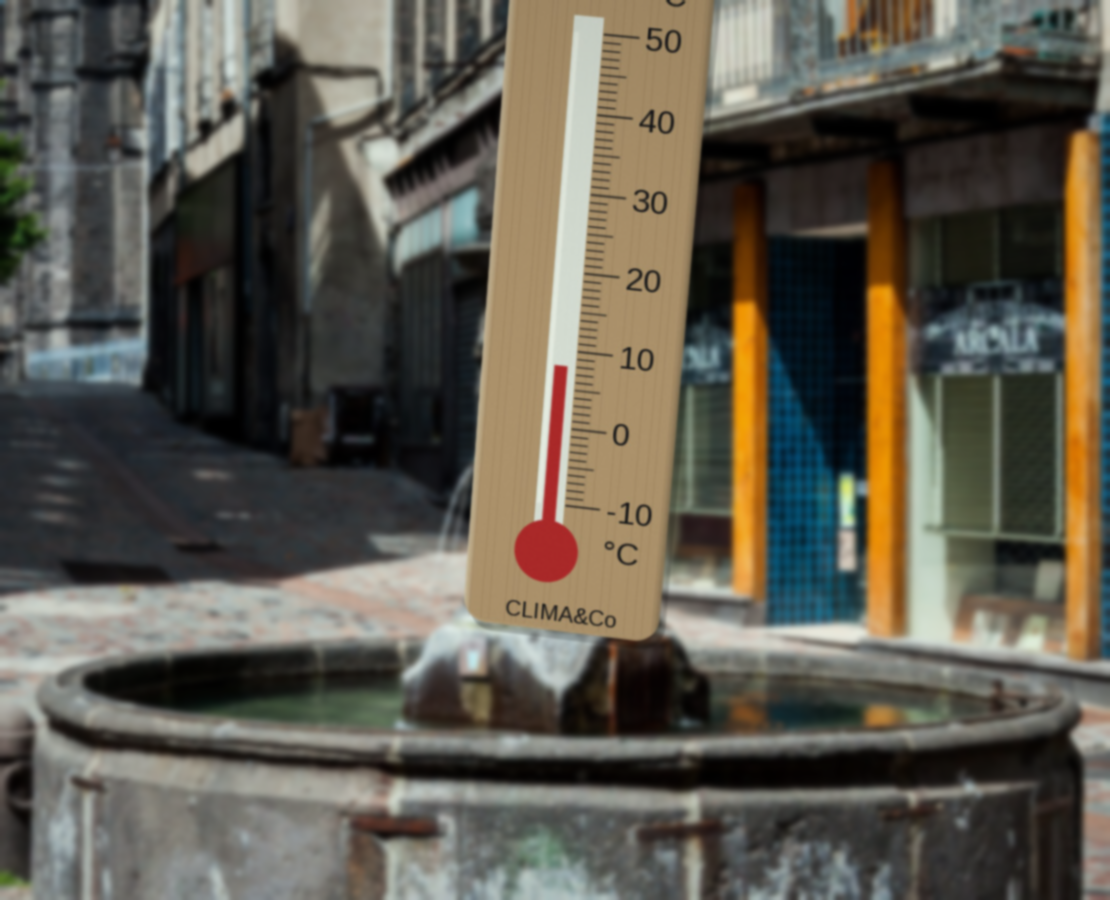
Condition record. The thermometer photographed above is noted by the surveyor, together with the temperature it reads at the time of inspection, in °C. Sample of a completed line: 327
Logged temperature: 8
